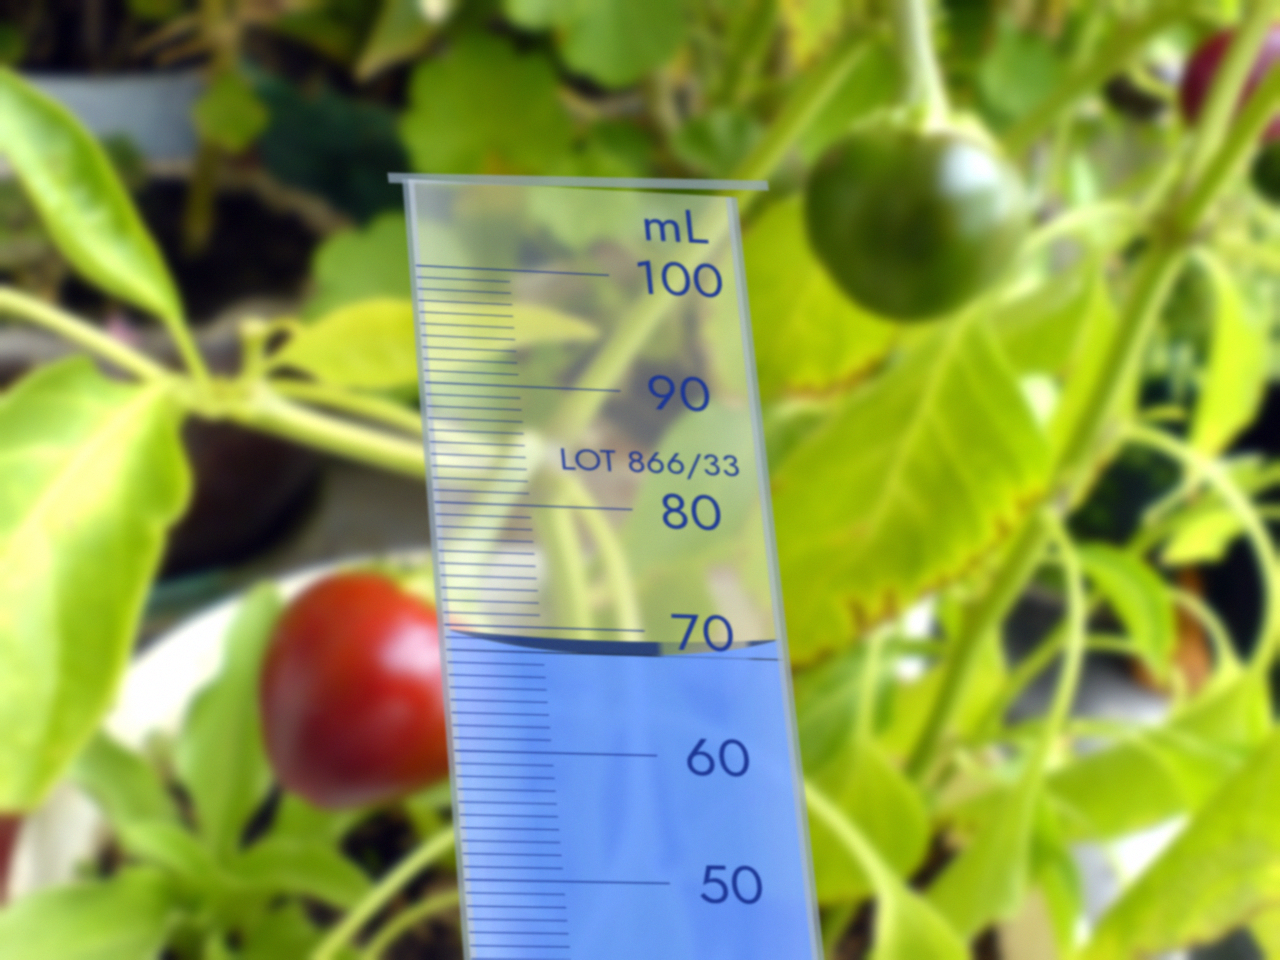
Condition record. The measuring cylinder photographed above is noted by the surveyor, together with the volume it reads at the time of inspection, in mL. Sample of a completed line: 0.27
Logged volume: 68
